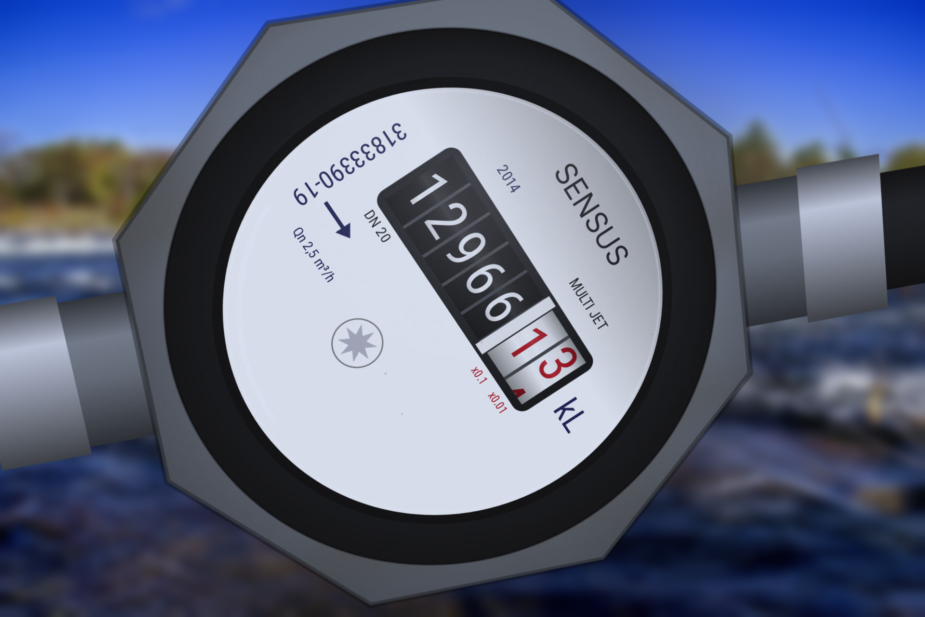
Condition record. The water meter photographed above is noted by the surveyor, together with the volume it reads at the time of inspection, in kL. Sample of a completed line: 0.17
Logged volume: 12966.13
